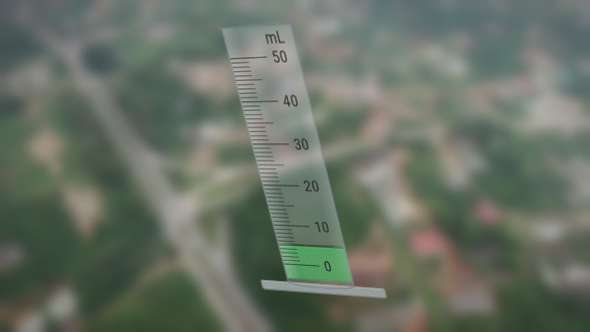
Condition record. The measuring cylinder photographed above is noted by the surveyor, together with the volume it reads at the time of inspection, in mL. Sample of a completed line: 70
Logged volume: 5
